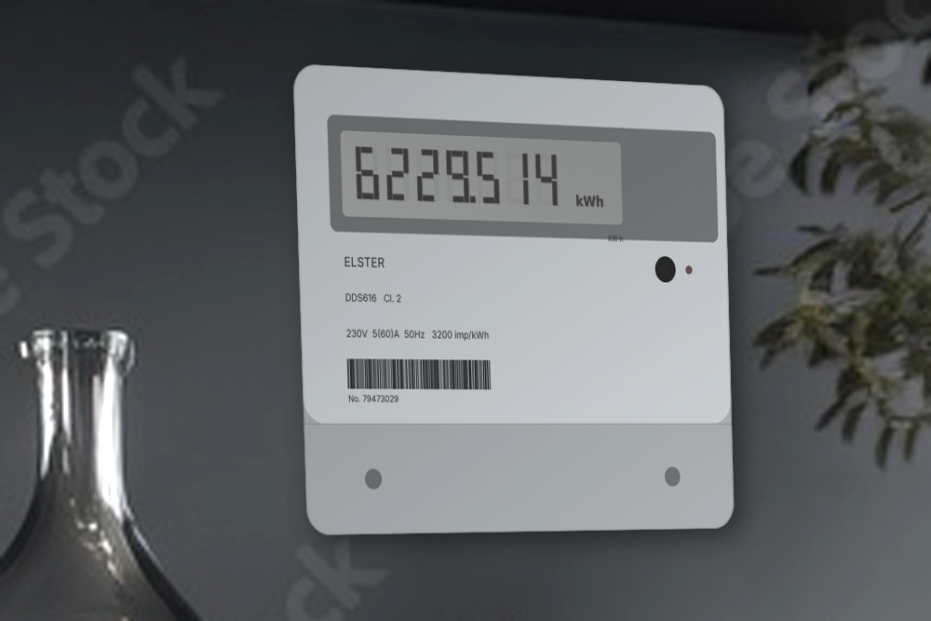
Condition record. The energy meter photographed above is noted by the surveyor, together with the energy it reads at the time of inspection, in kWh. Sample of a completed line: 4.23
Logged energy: 6229.514
